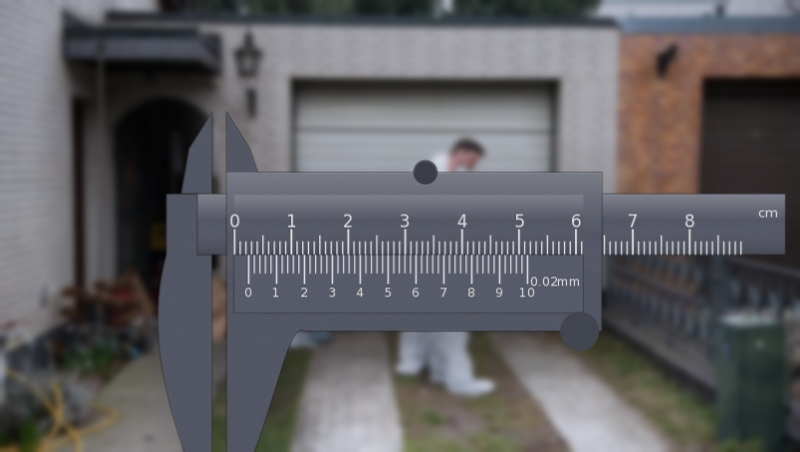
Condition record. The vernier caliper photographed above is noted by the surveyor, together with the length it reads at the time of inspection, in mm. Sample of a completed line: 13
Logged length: 2.5
